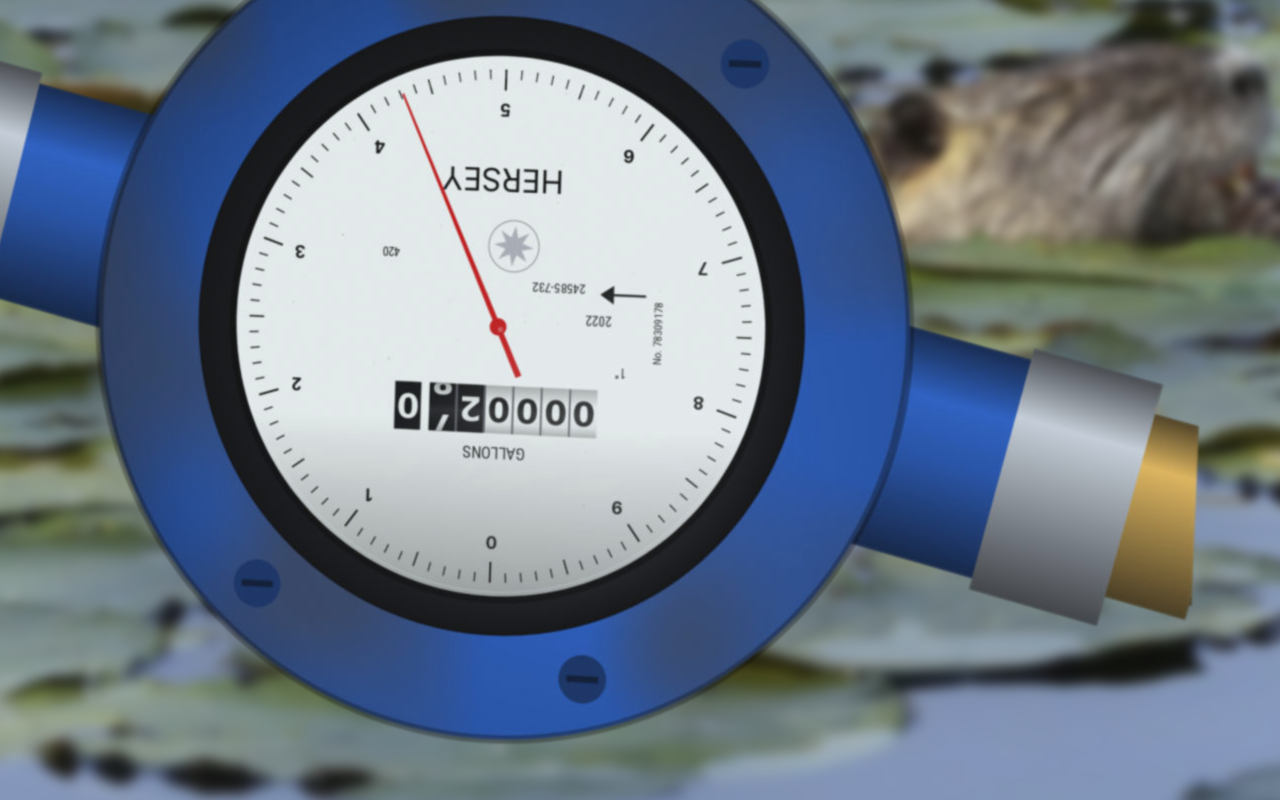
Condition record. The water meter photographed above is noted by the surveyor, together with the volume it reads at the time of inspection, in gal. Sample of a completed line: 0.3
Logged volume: 274.3
